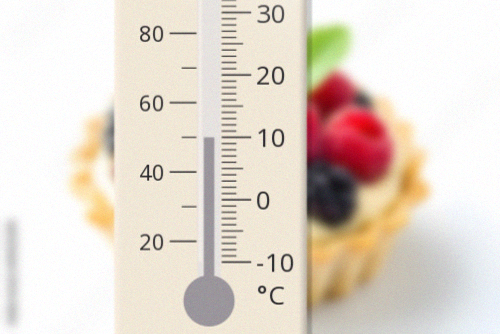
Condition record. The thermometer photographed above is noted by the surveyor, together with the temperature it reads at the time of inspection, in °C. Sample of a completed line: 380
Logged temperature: 10
